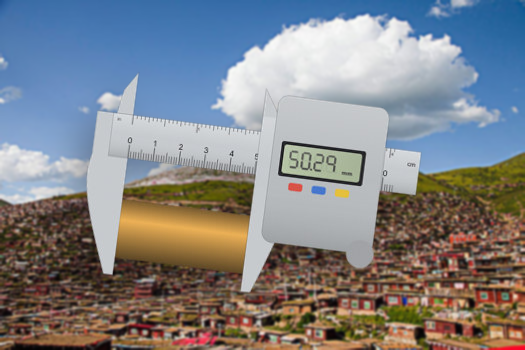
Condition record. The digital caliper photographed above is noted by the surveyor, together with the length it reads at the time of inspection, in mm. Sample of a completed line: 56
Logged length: 50.29
